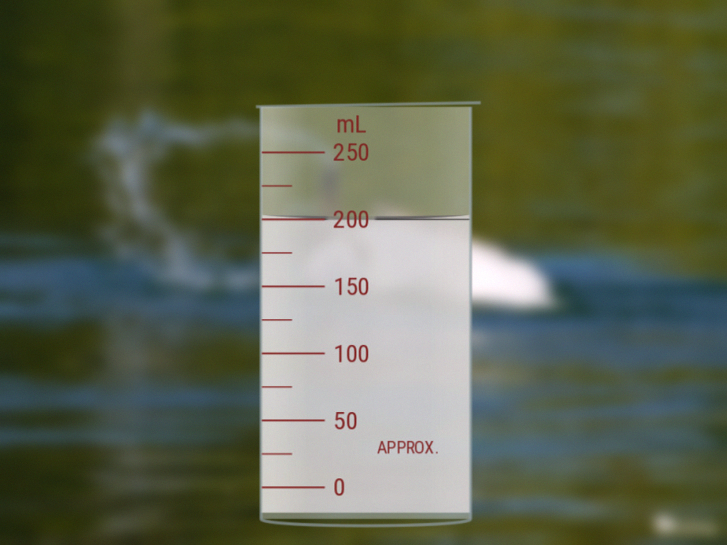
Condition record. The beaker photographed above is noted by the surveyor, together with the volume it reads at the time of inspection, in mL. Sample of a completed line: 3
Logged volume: 200
